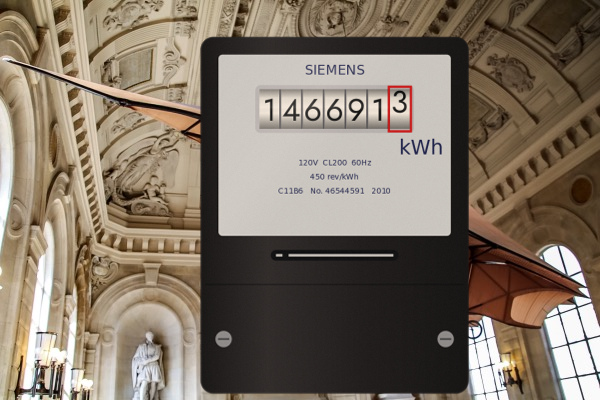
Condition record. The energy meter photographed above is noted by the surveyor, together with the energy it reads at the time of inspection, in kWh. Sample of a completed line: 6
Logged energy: 146691.3
